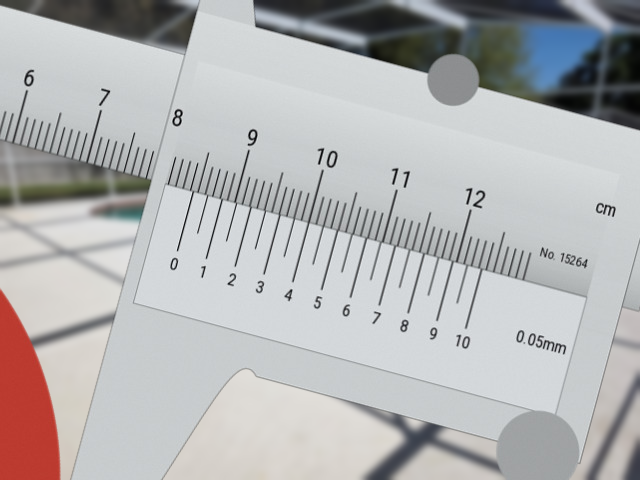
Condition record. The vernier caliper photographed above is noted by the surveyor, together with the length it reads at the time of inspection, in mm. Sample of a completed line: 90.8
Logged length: 84.4
